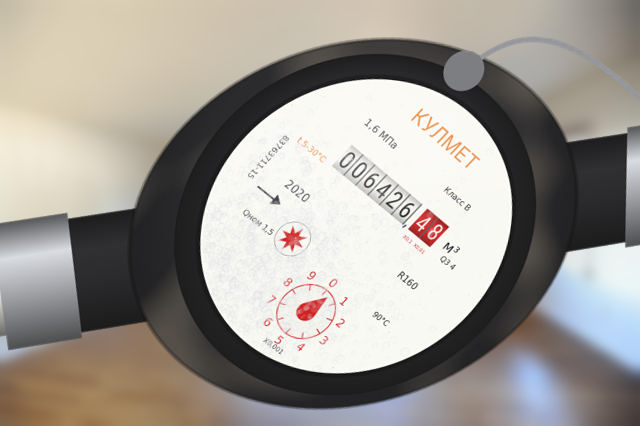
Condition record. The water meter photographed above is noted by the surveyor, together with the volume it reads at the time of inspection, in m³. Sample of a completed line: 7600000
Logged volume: 6426.480
